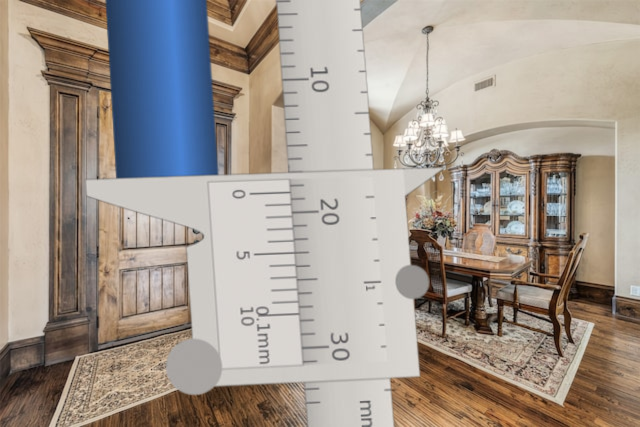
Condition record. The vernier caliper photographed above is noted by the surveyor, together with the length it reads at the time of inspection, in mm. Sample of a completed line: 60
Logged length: 18.5
